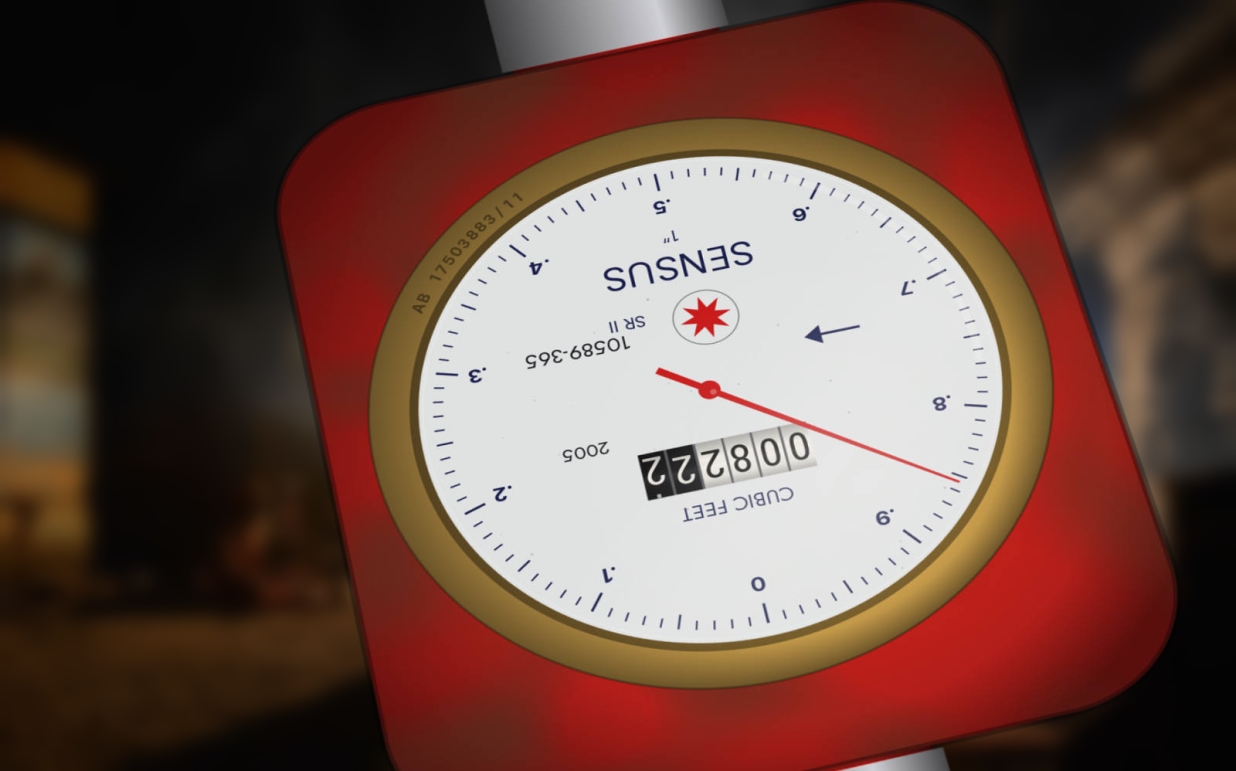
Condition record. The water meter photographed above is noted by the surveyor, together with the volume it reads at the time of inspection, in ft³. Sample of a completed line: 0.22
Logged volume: 8221.85
